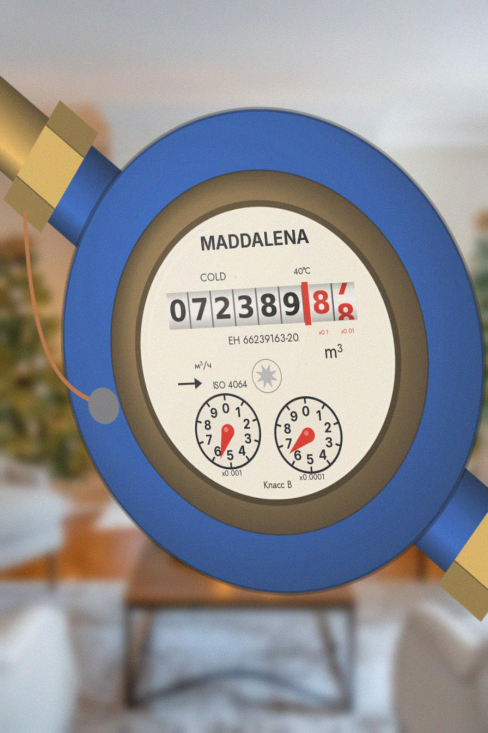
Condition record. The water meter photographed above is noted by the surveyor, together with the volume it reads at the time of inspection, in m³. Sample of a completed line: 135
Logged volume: 72389.8756
